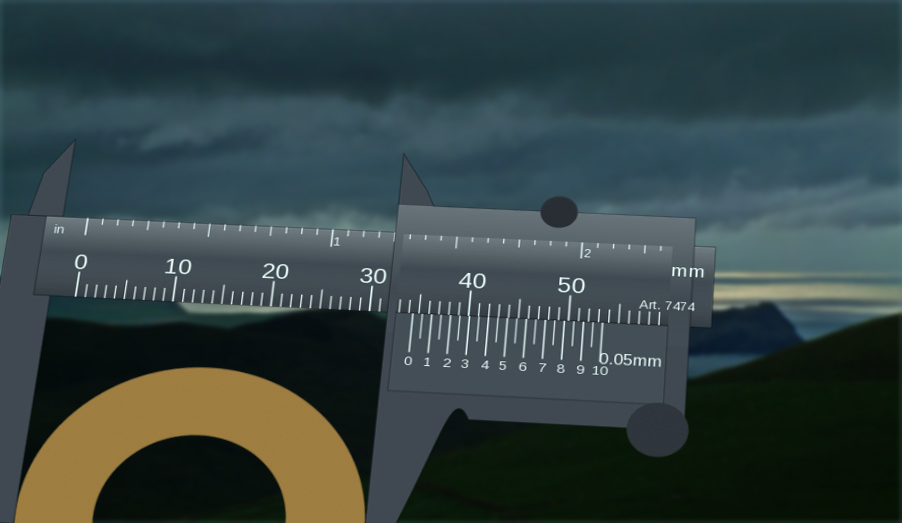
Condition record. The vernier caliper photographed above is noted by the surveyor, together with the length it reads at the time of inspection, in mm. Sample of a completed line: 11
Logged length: 34.4
